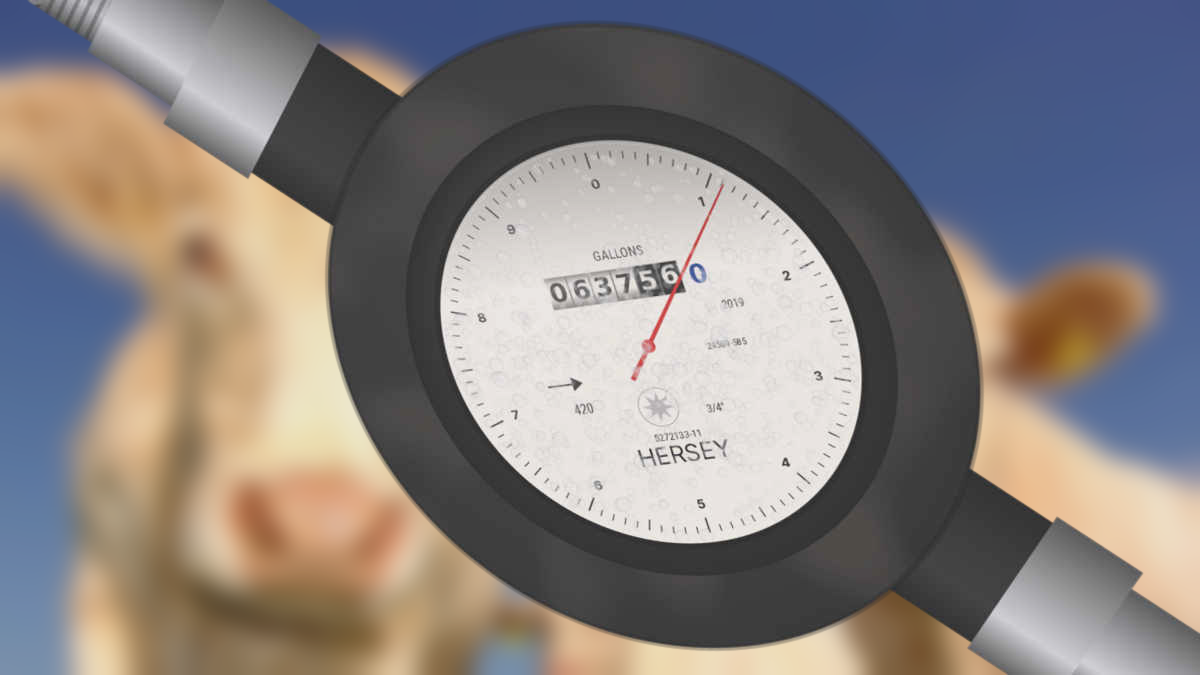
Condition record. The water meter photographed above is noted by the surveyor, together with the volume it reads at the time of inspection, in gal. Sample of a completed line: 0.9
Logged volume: 637561.1
